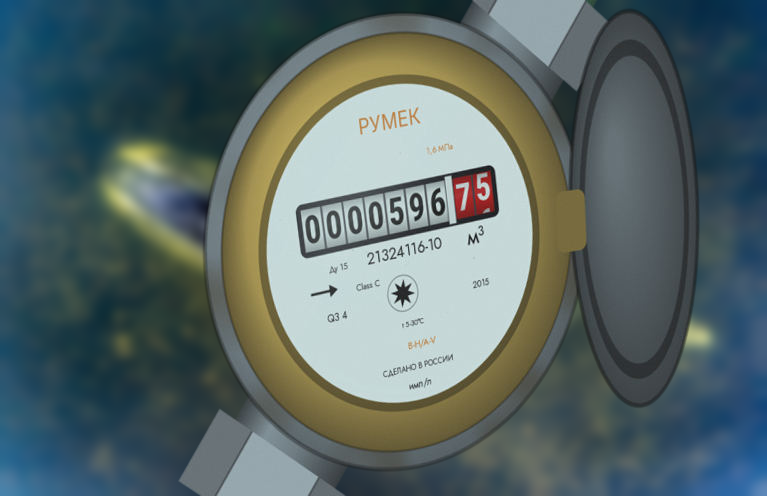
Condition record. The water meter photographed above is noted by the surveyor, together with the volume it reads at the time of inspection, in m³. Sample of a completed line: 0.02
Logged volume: 596.75
